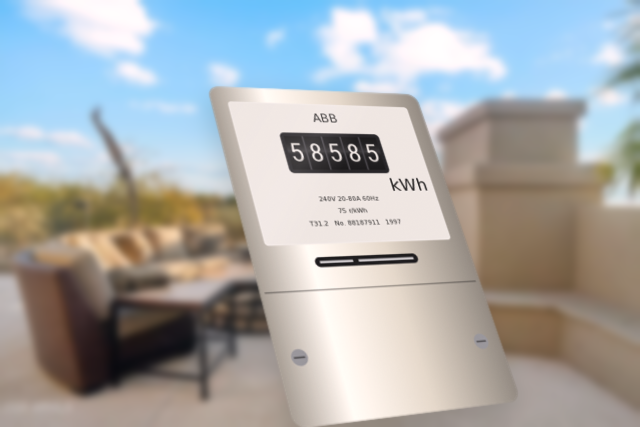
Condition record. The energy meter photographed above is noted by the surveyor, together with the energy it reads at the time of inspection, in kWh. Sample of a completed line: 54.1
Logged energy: 58585
